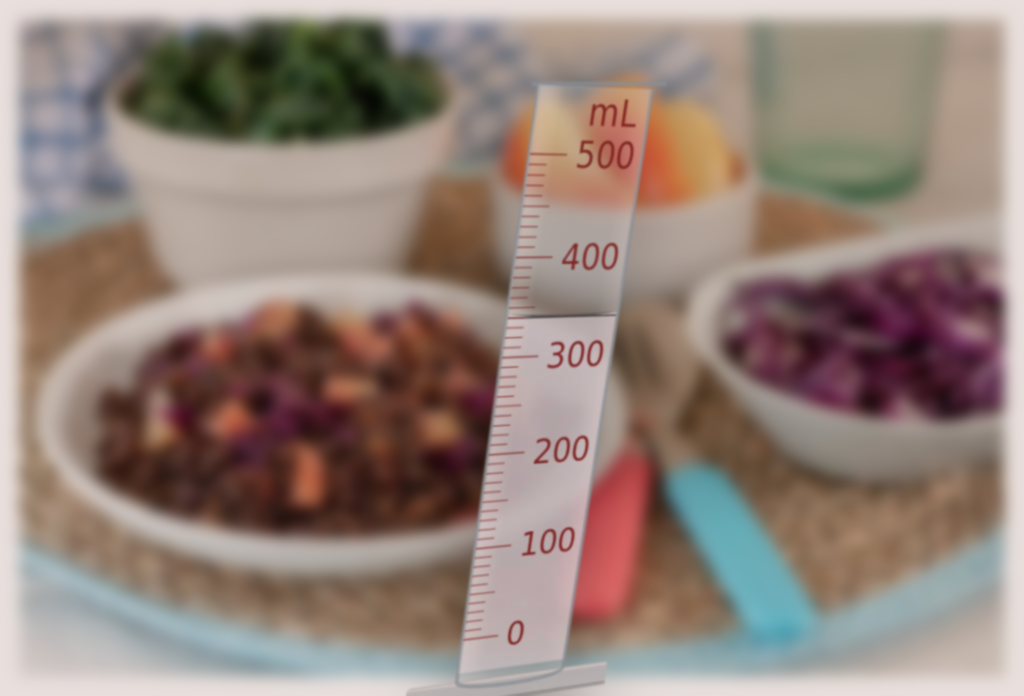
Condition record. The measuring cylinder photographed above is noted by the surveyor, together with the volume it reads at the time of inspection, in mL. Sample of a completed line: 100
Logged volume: 340
